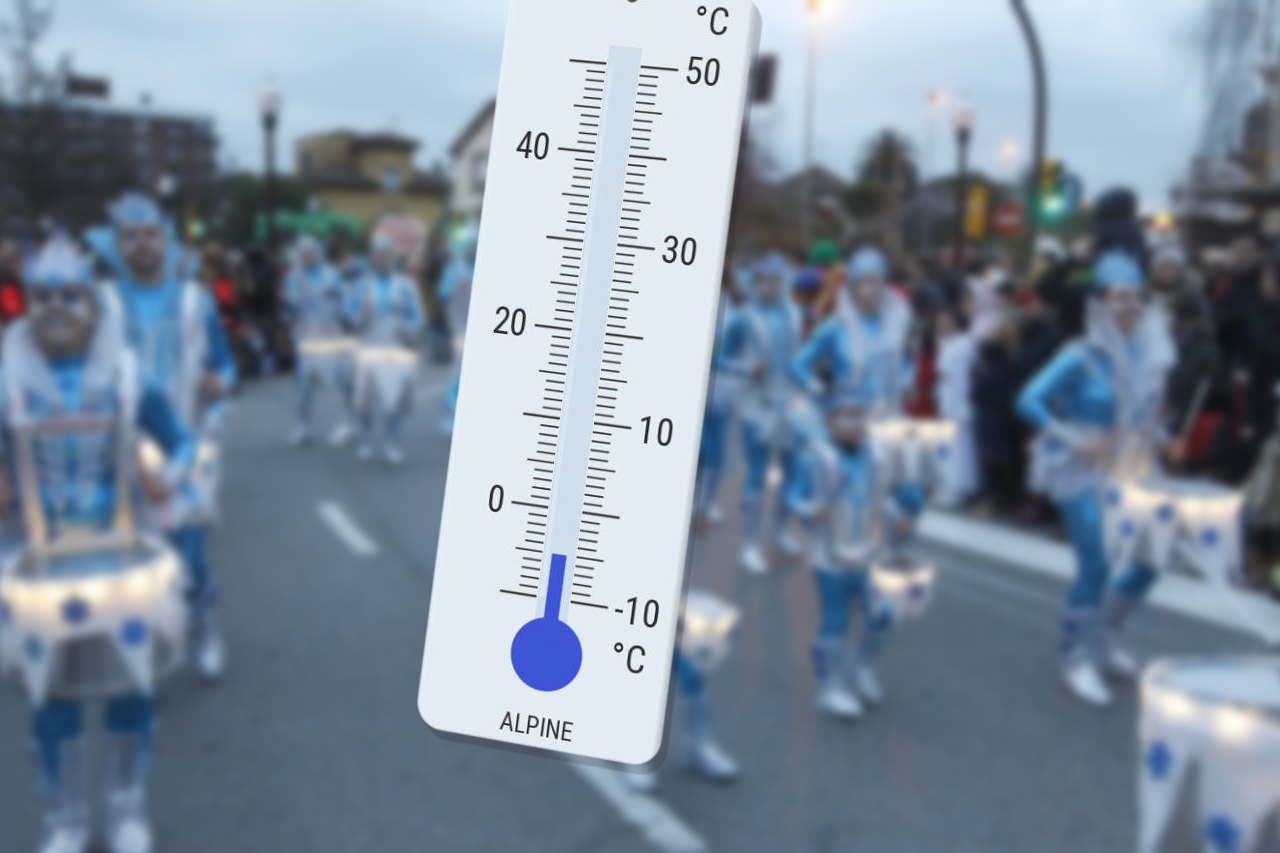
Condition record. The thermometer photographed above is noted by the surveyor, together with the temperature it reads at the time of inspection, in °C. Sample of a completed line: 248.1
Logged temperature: -5
